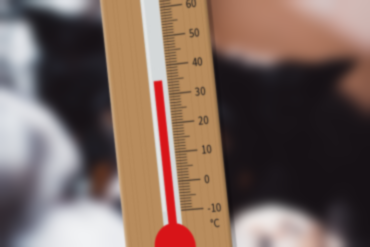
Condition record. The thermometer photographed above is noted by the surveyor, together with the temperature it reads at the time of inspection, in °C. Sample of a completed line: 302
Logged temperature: 35
